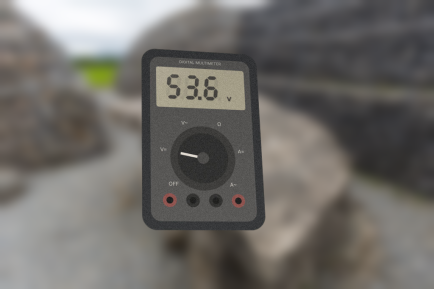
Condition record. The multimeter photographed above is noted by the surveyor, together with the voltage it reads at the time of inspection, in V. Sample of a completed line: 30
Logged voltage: 53.6
